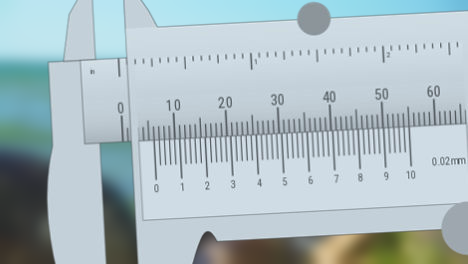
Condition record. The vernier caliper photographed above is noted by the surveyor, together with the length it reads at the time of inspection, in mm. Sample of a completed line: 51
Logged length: 6.0
